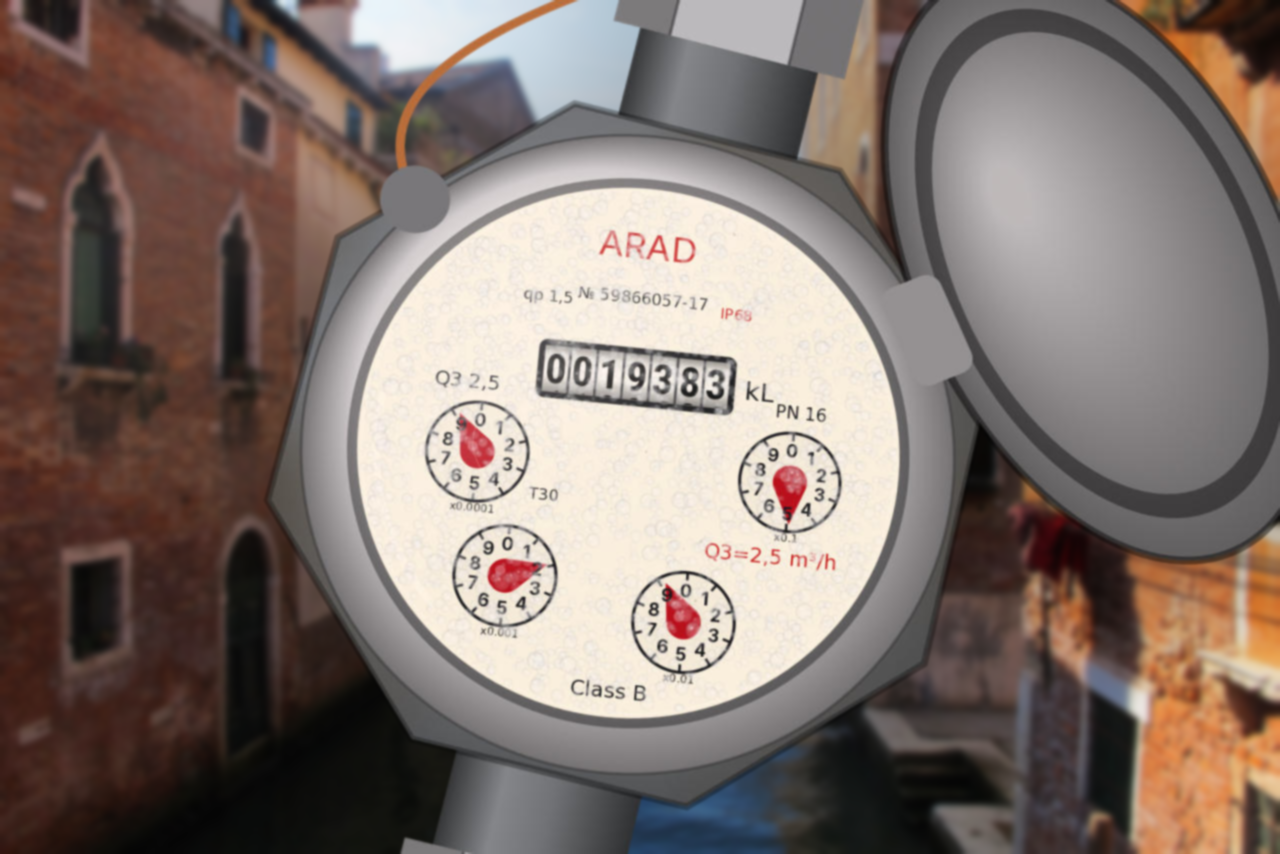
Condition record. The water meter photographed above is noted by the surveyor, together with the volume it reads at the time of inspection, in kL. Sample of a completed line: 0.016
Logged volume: 19383.4919
